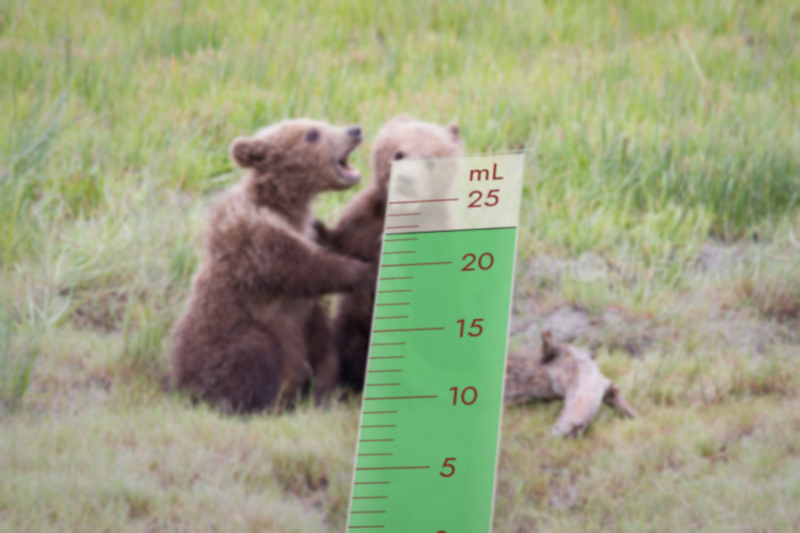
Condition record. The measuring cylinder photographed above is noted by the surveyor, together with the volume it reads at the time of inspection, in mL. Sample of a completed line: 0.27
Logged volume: 22.5
